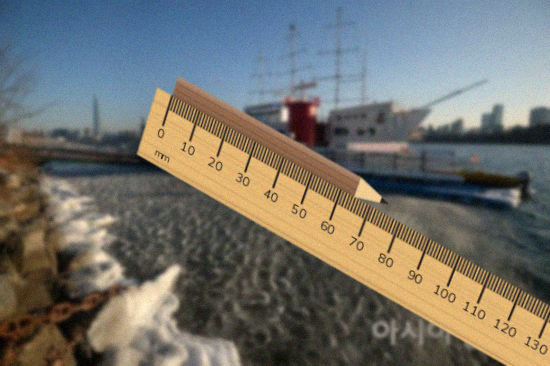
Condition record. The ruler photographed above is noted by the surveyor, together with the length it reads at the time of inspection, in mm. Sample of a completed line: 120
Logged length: 75
